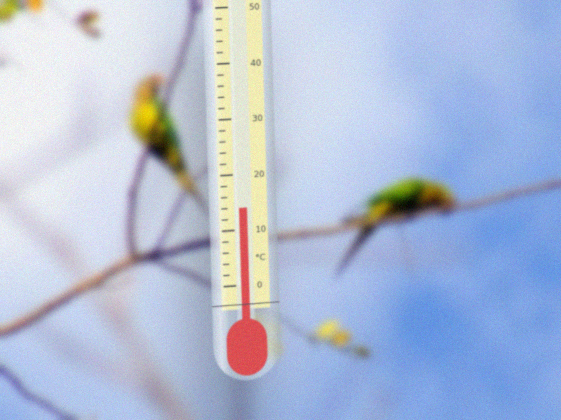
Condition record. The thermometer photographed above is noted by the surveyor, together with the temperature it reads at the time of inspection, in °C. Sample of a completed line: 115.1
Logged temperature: 14
